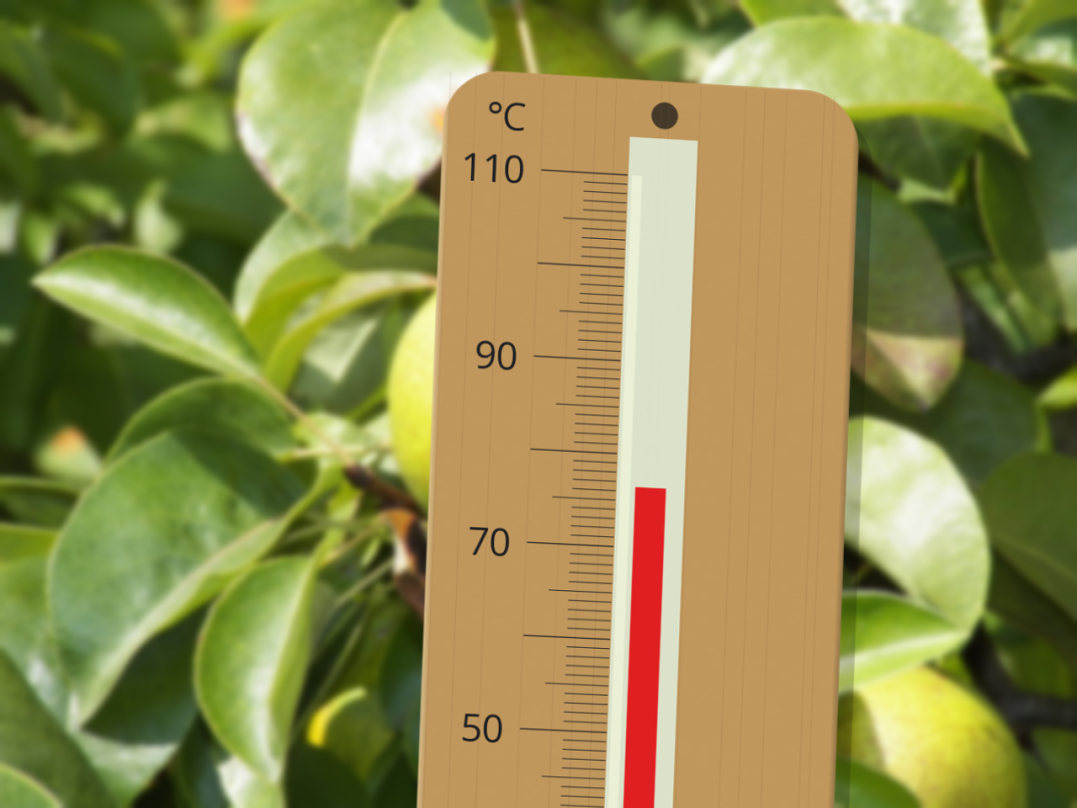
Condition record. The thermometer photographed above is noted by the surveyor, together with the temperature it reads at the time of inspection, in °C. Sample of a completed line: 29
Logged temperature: 76.5
